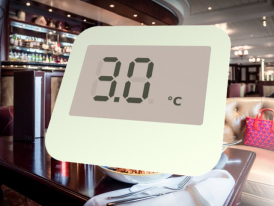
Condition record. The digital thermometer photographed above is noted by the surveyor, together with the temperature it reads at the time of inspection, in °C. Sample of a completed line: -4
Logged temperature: 3.0
